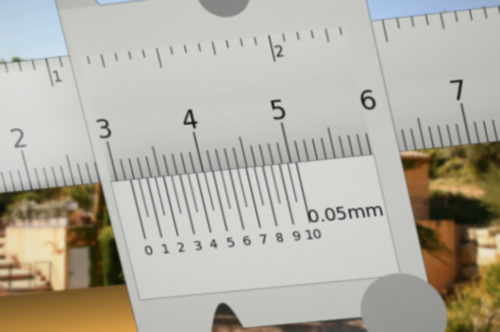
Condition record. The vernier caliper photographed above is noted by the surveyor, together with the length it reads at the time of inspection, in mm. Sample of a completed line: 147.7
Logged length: 31.6
